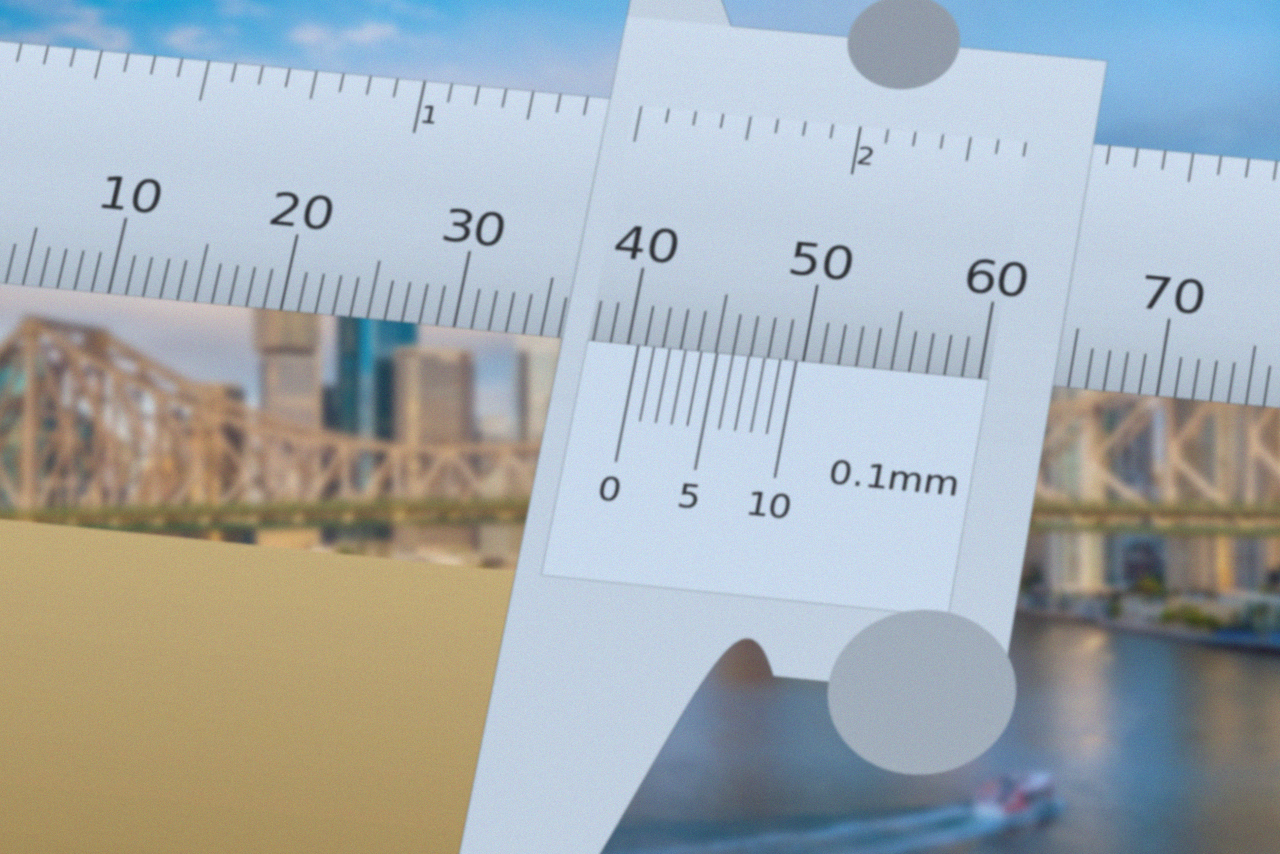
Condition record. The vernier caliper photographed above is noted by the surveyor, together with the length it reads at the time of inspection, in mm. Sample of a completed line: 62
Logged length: 40.6
